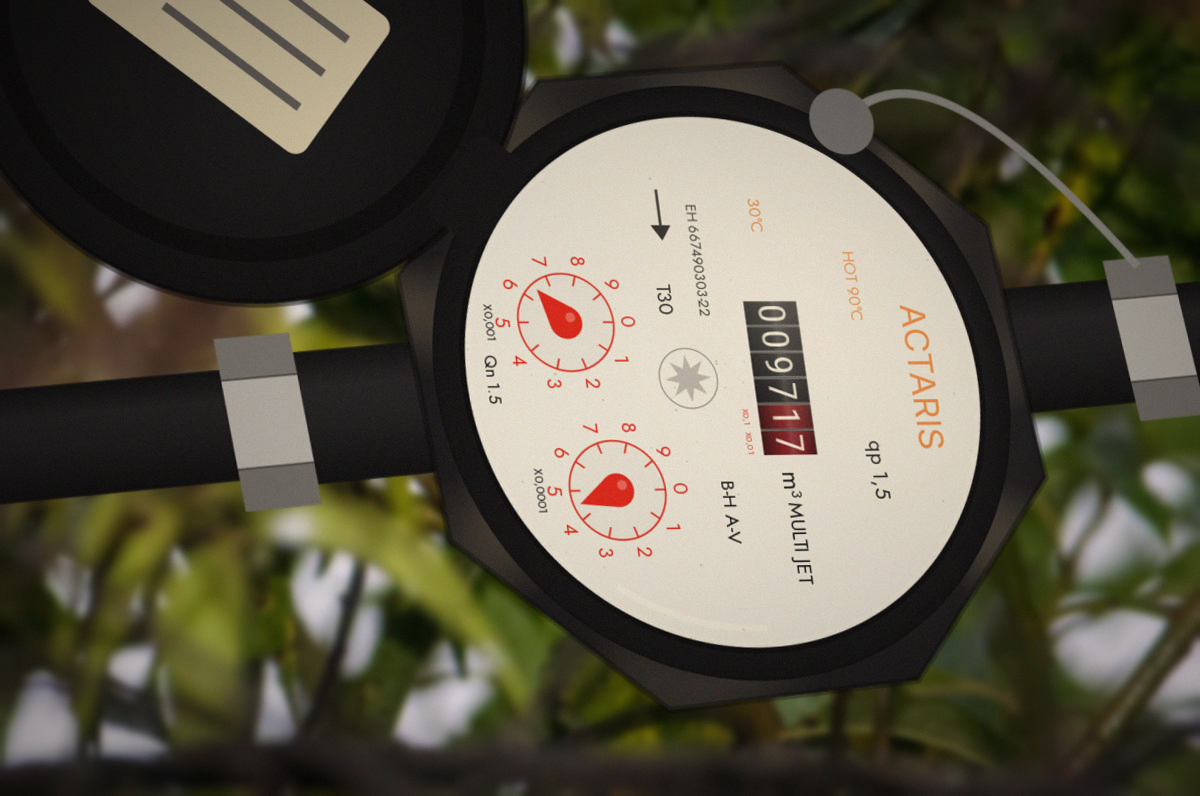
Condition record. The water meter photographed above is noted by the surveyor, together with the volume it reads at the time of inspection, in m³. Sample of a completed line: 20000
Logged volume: 97.1764
